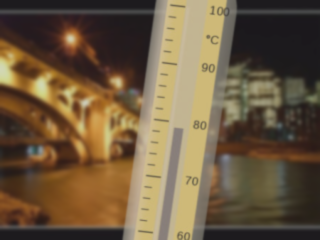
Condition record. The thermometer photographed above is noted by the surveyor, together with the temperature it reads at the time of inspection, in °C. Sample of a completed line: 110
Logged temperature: 79
